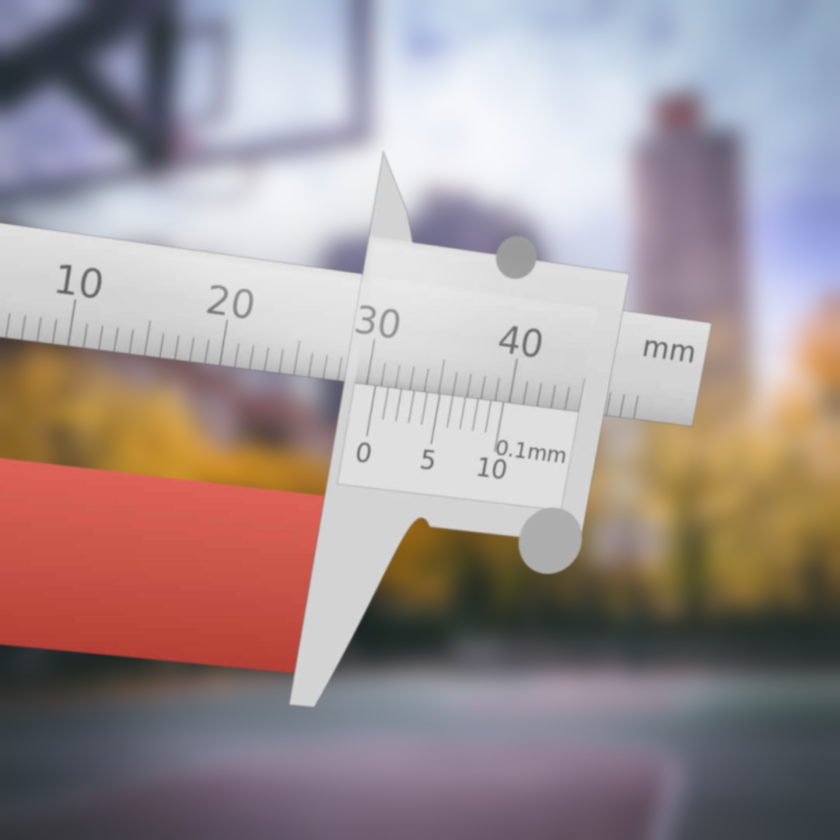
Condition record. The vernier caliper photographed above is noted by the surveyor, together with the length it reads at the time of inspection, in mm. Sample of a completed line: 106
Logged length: 30.6
